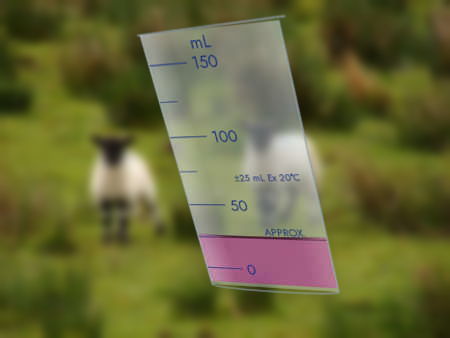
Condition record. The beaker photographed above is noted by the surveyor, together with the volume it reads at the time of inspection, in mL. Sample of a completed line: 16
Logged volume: 25
